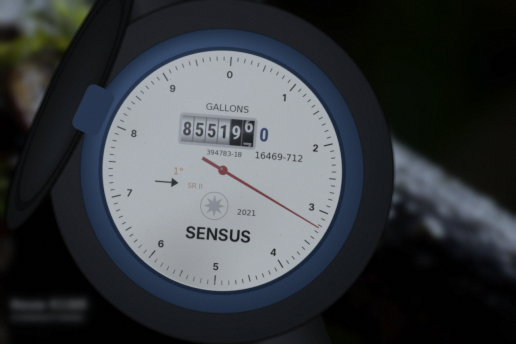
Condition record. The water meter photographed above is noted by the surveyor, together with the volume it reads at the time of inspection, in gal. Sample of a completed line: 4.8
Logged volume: 8551963.2
